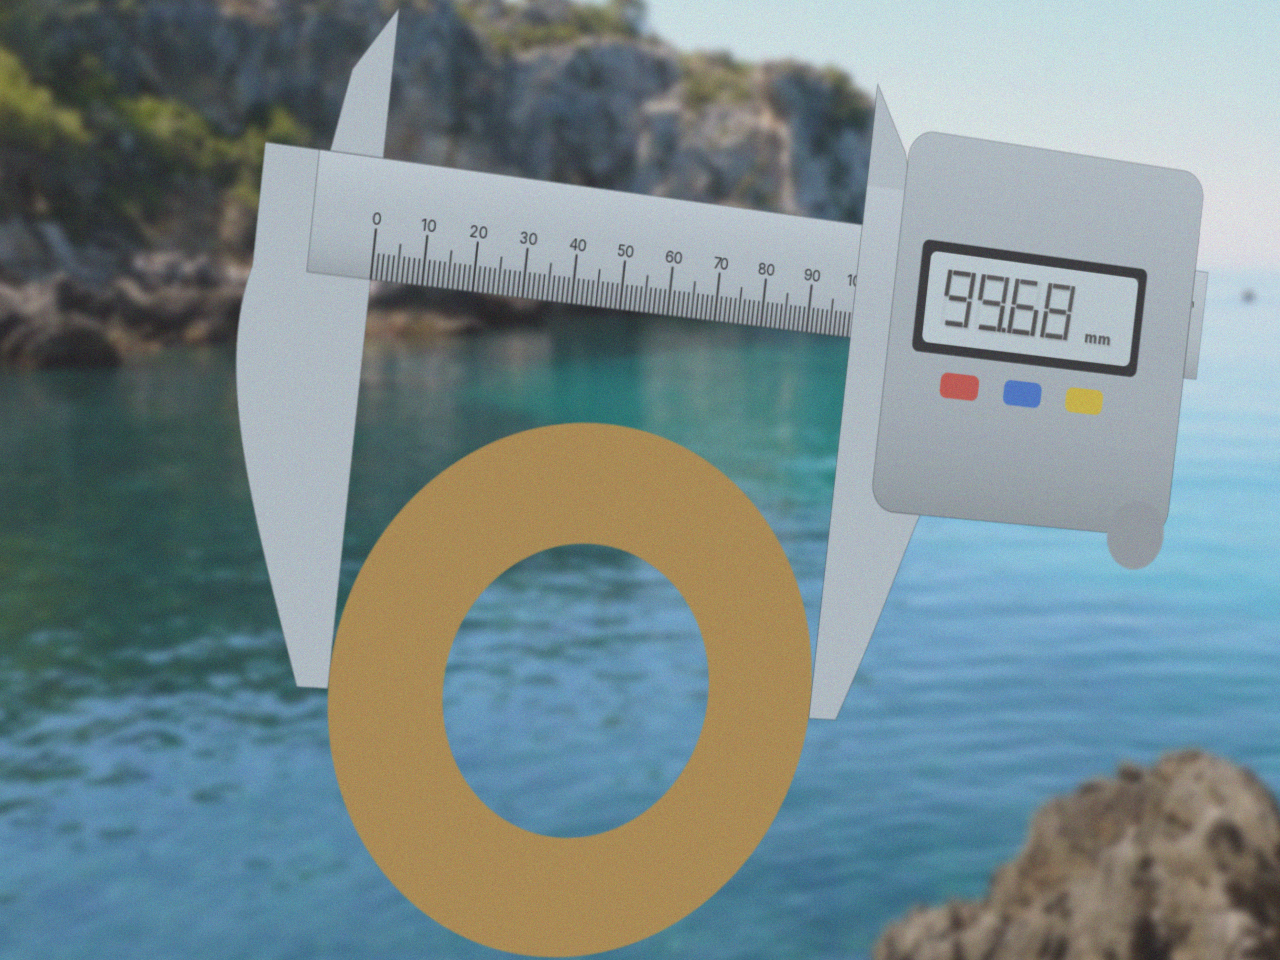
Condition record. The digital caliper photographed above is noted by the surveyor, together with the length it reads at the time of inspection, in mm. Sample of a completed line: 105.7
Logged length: 99.68
